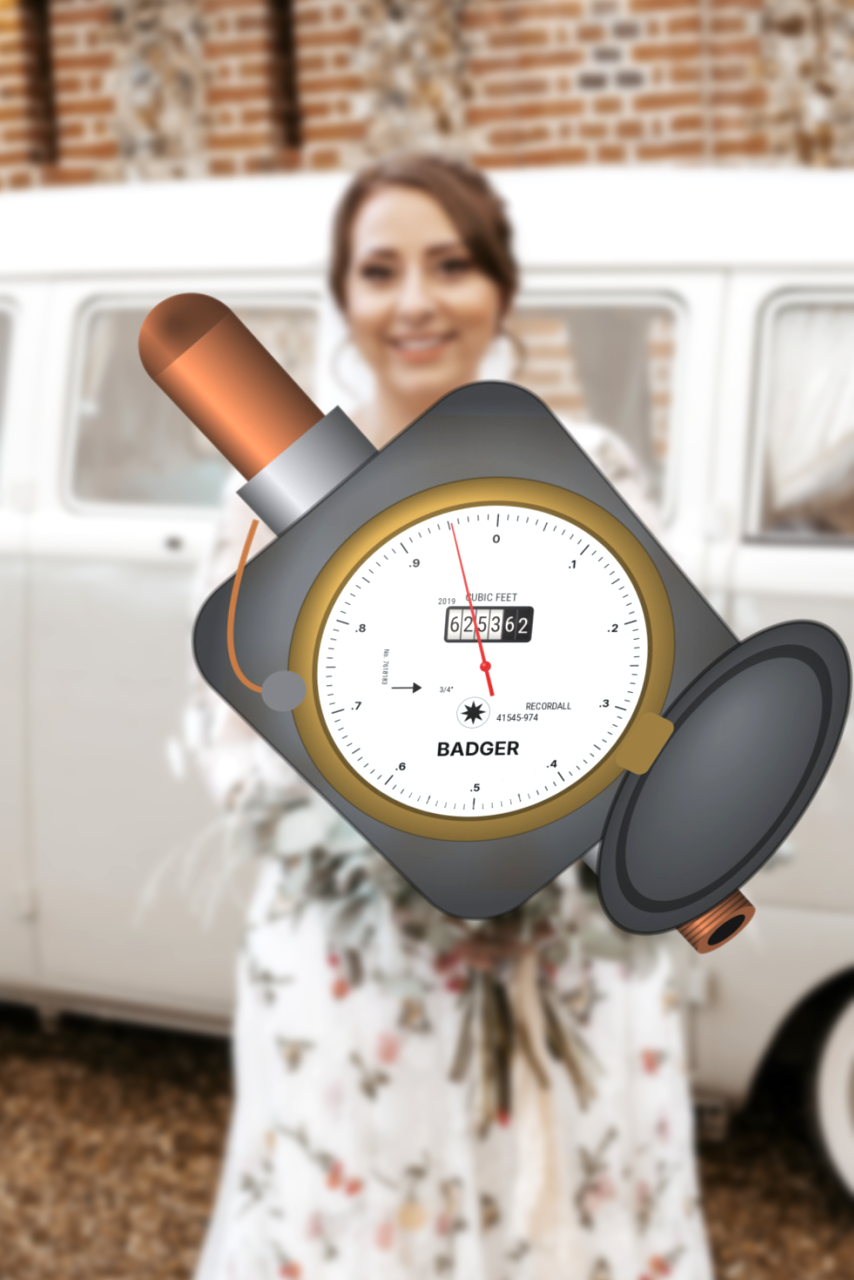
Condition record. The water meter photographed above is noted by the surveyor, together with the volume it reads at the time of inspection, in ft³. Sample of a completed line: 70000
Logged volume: 625361.95
